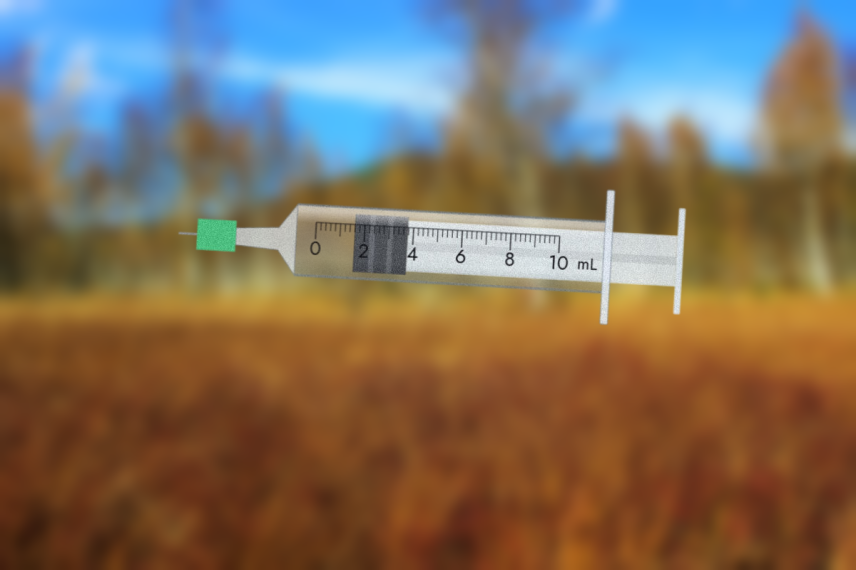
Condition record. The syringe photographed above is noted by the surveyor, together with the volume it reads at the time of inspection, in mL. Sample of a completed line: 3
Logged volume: 1.6
